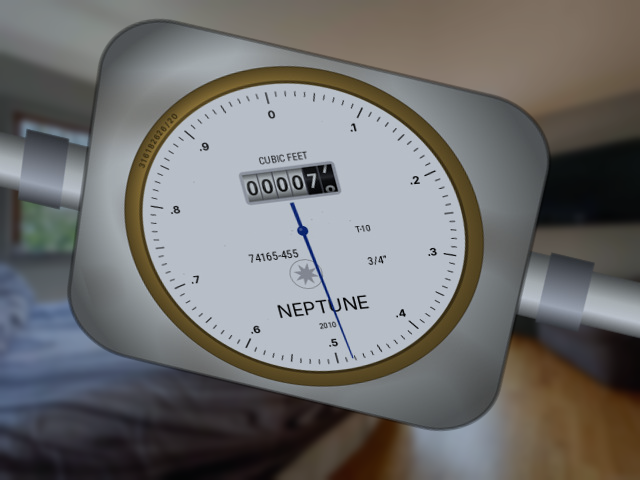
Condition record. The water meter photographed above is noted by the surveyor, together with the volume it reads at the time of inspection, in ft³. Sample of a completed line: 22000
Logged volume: 77.48
